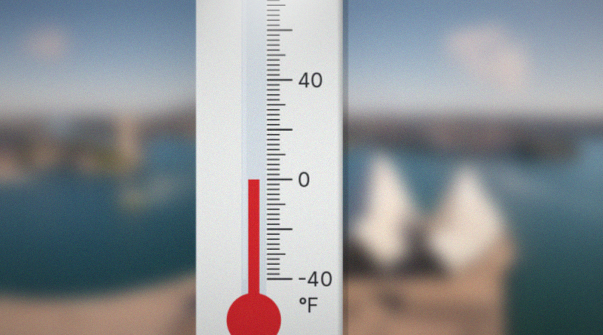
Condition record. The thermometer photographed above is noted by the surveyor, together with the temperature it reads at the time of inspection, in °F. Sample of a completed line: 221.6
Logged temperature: 0
